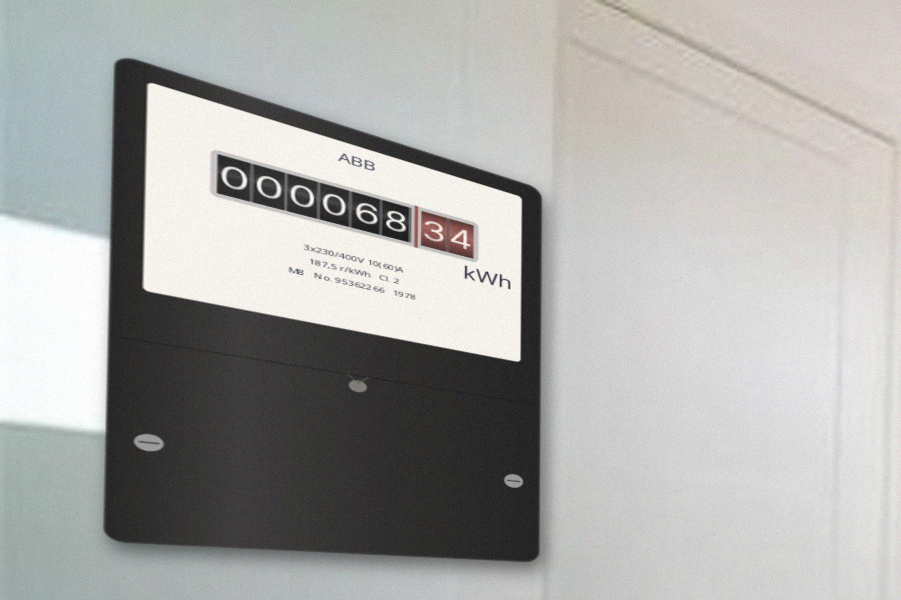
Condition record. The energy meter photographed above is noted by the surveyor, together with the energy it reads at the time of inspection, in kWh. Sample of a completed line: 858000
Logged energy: 68.34
